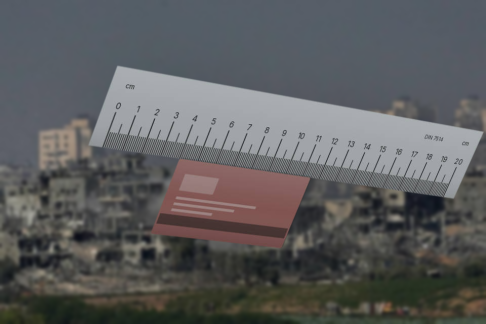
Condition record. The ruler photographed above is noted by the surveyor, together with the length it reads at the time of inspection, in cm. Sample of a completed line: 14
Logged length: 7.5
